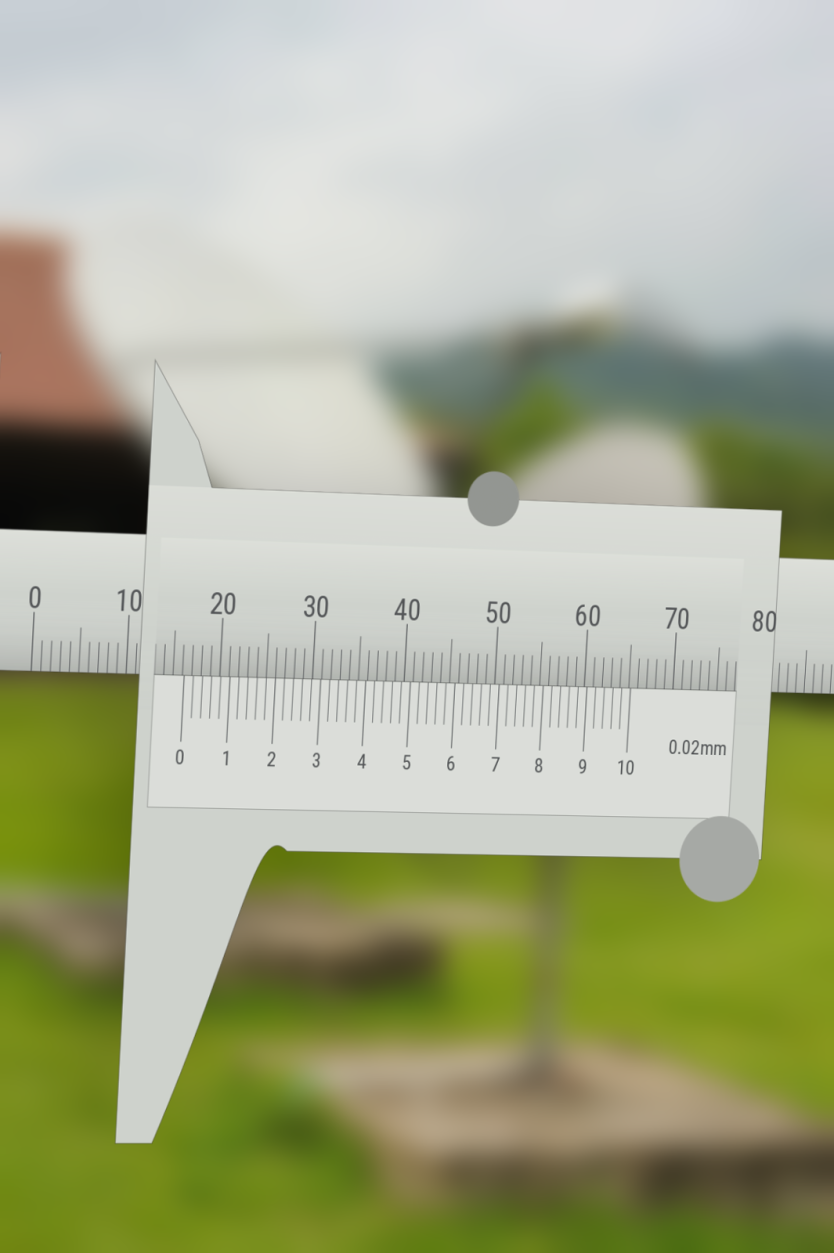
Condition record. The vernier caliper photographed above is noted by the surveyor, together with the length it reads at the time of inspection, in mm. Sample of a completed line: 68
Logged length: 16.2
